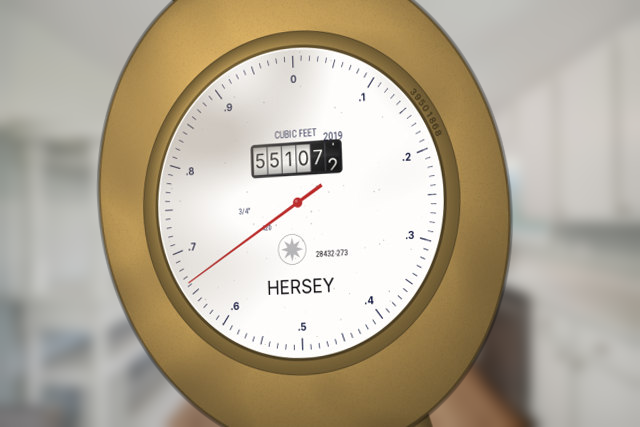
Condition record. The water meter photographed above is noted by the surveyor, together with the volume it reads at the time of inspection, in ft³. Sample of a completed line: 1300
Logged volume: 551071.66
